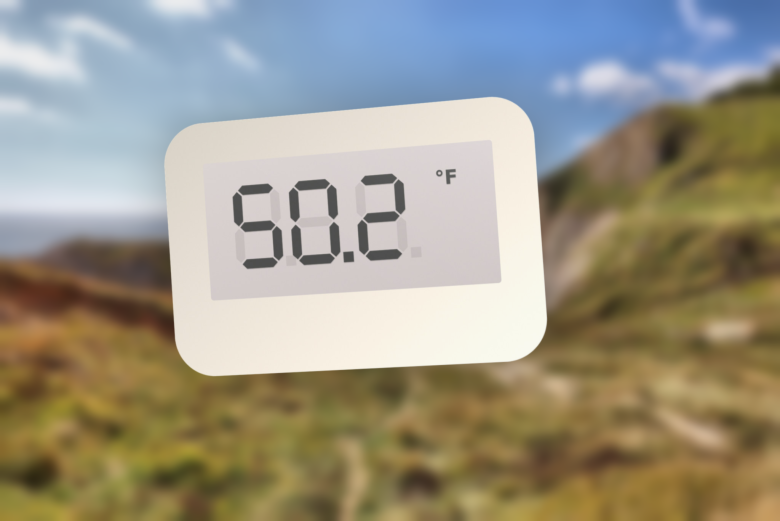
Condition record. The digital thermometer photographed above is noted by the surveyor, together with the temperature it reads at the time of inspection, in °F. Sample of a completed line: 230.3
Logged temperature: 50.2
